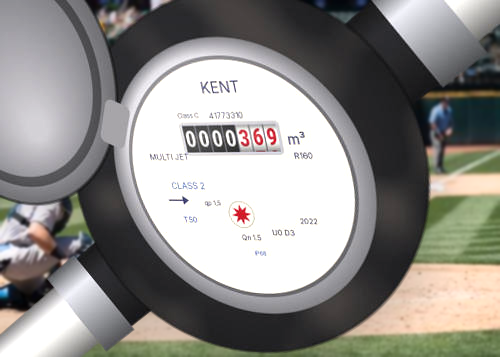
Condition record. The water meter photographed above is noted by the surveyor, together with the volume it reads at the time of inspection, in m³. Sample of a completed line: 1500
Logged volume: 0.369
